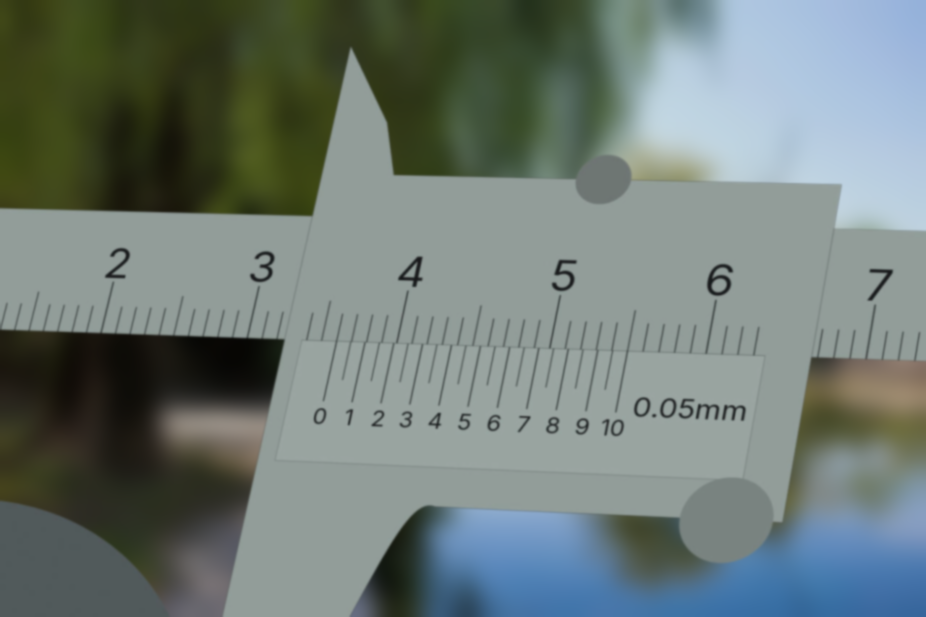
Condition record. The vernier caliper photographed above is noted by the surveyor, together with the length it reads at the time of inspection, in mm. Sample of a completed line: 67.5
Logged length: 36.0
